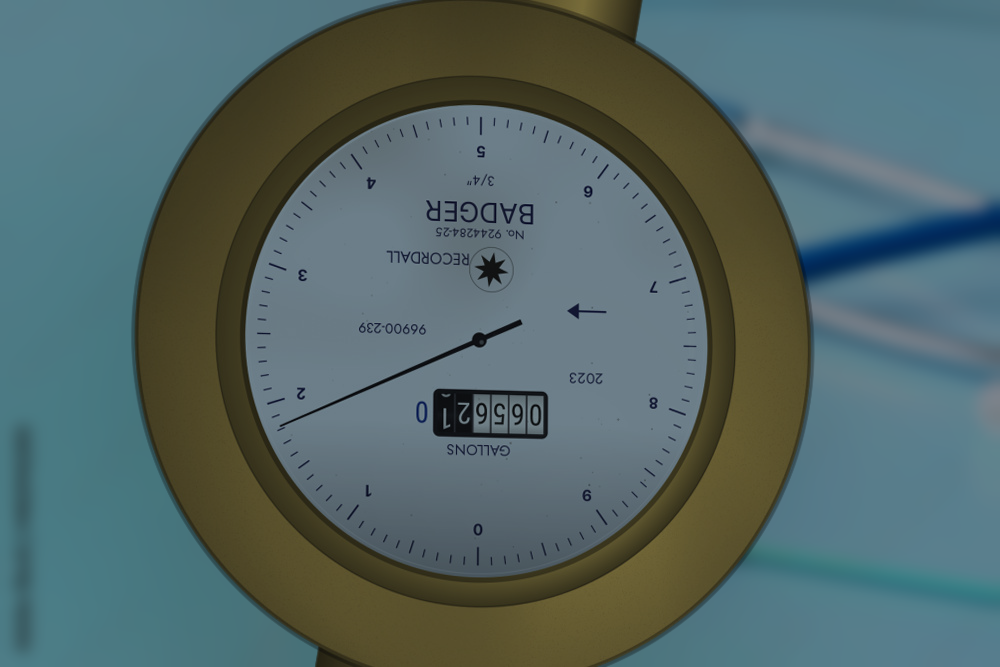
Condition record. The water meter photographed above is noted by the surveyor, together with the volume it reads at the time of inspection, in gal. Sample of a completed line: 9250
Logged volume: 656211.8
